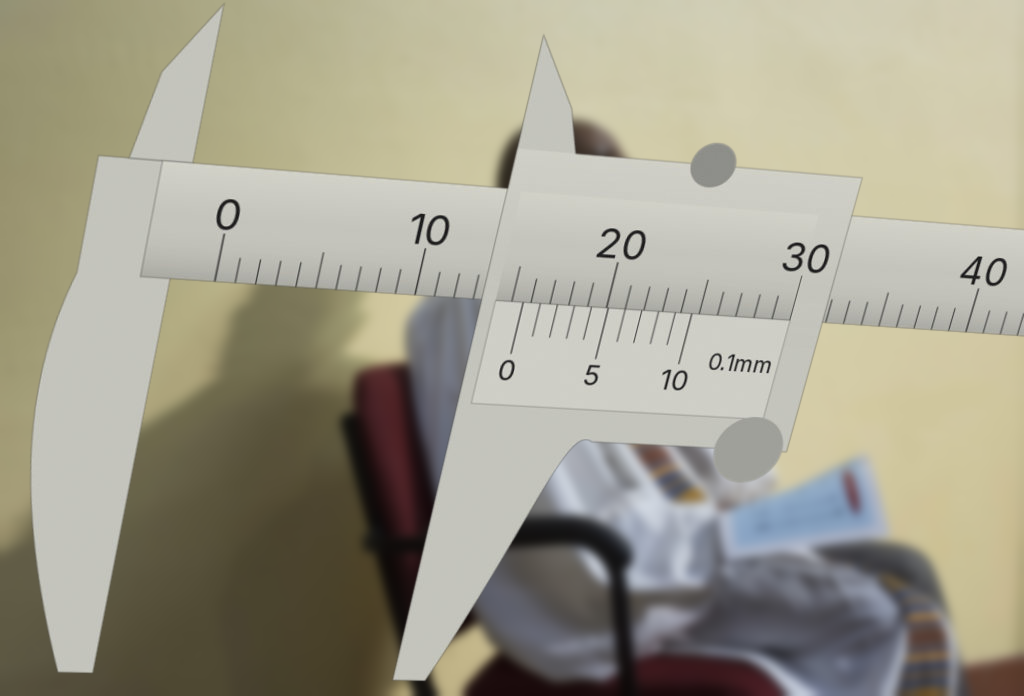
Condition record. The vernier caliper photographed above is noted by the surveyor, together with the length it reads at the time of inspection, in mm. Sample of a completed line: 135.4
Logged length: 15.6
